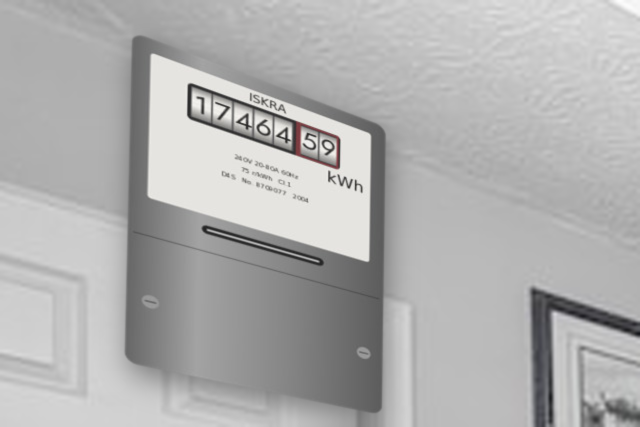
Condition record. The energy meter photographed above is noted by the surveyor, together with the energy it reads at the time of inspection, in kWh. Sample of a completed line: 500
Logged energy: 17464.59
